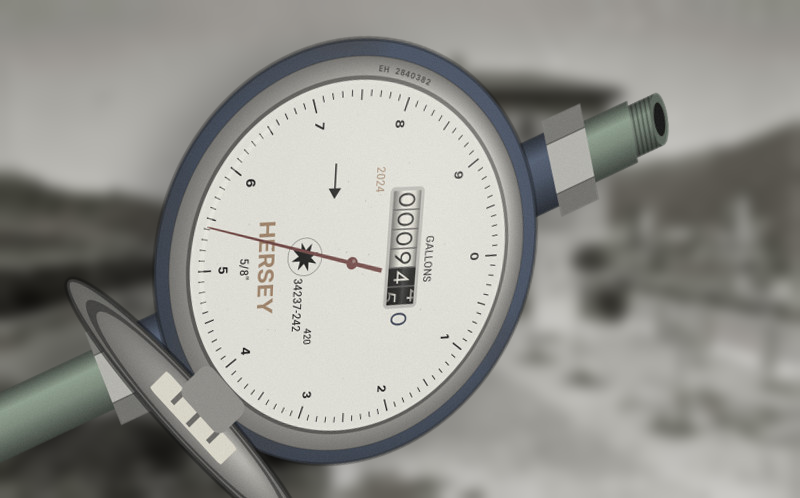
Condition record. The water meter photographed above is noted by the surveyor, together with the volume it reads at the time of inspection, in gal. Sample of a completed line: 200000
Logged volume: 9445.4
